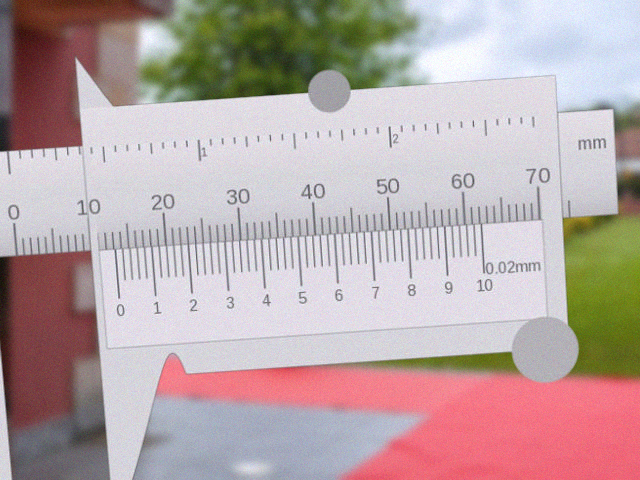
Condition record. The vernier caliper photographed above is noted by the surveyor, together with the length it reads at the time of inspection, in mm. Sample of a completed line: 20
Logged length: 13.2
